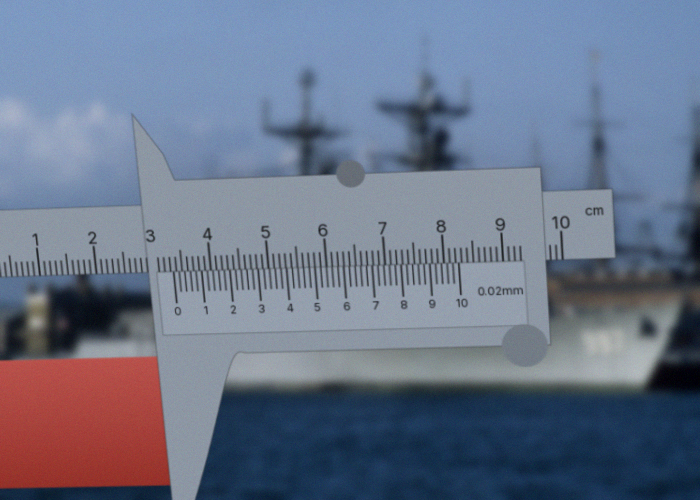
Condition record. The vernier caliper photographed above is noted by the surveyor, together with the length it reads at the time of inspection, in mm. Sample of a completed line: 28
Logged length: 33.5
